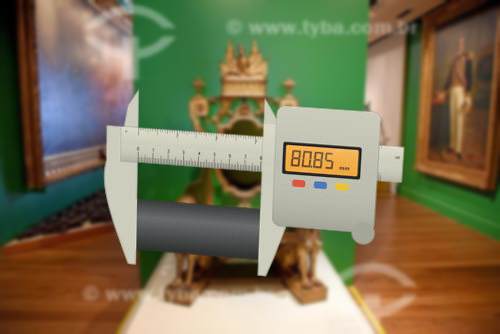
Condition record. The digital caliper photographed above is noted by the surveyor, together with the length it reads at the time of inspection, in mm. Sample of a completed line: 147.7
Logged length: 80.85
